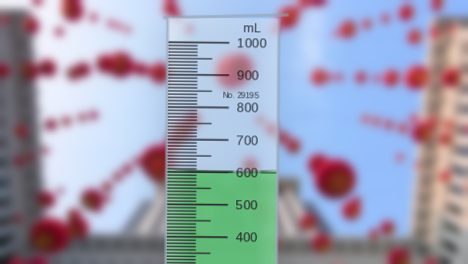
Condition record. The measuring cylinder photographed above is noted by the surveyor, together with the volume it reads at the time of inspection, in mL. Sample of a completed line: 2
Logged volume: 600
